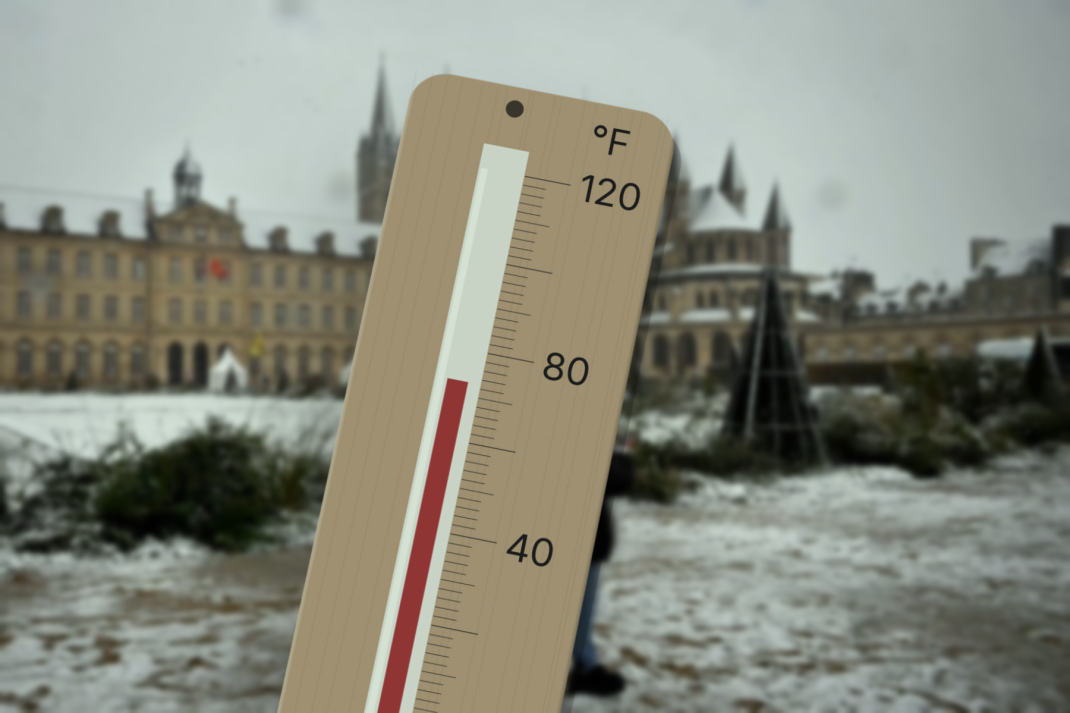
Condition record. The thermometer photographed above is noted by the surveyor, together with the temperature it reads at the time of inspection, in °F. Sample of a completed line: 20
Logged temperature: 73
